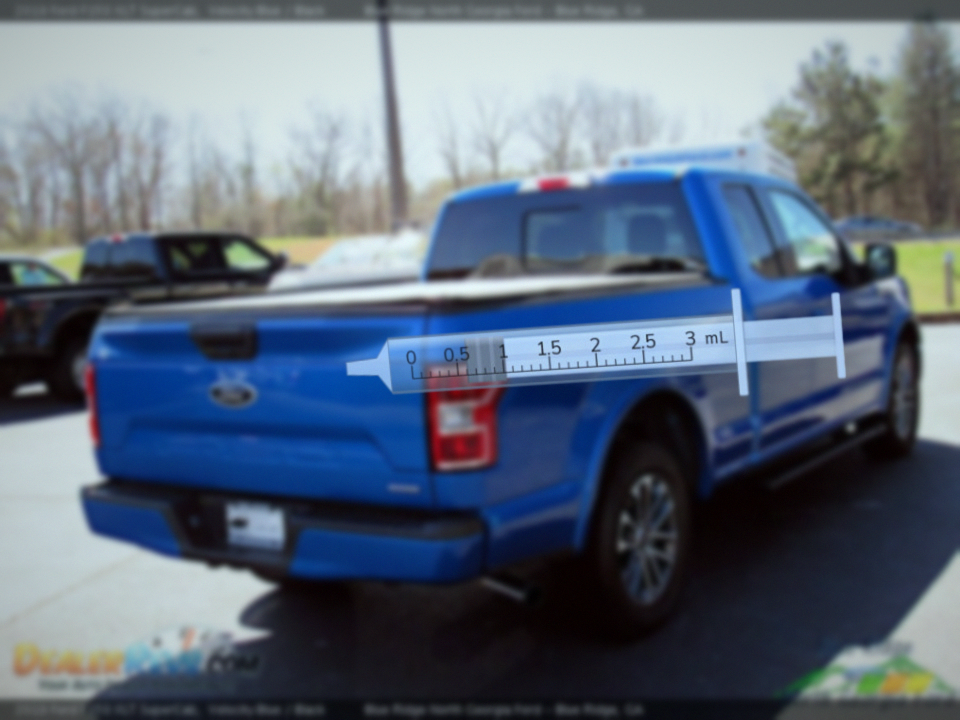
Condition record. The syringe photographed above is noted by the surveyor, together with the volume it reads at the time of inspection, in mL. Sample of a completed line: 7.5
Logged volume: 0.6
